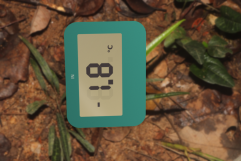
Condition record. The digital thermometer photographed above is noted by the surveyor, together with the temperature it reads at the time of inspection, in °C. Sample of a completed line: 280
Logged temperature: -1.8
